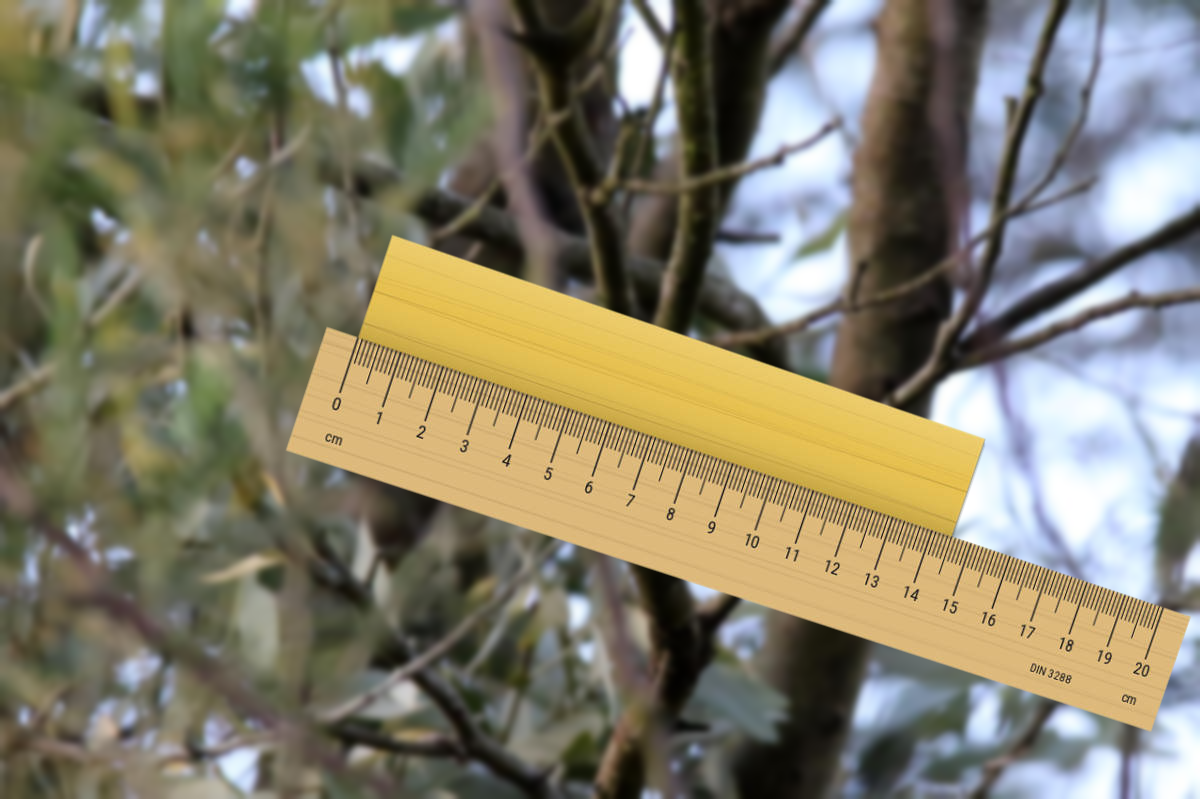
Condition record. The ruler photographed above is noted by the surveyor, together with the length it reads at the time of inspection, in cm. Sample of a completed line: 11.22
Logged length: 14.5
